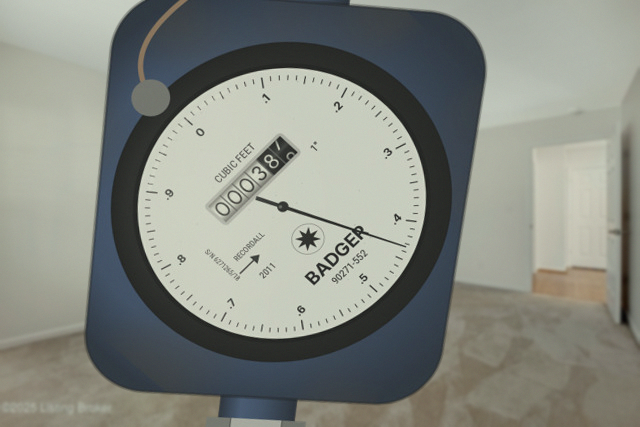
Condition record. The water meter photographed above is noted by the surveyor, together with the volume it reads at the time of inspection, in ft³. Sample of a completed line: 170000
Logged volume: 387.43
